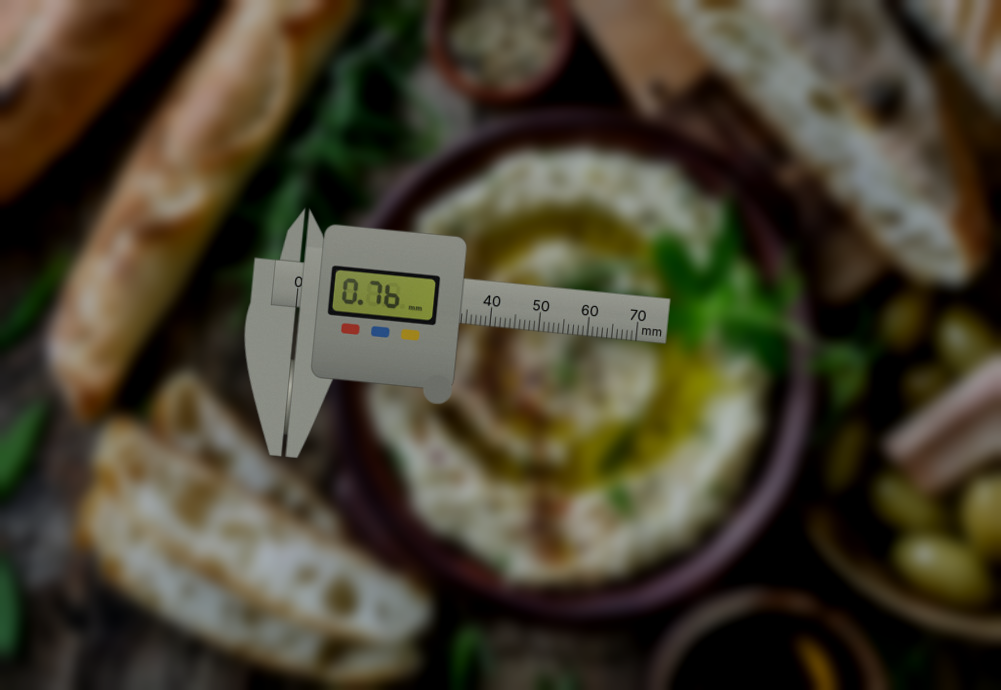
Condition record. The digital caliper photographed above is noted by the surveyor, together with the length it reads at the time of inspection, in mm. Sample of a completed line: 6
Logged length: 0.76
